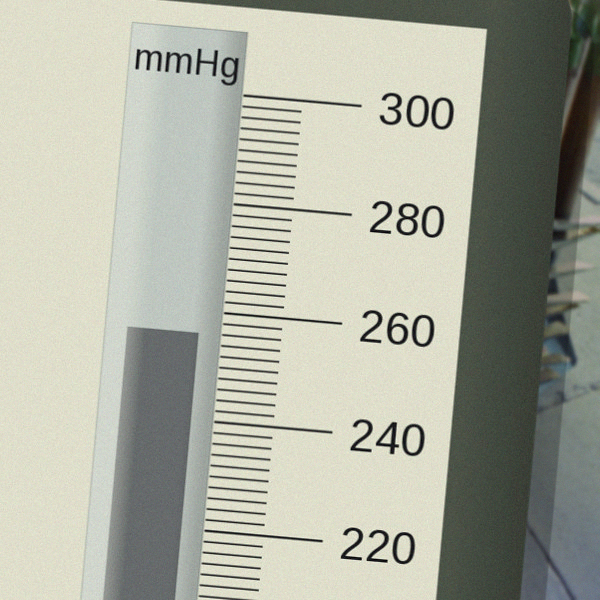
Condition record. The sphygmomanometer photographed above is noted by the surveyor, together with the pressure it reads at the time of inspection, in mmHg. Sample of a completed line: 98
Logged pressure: 256
